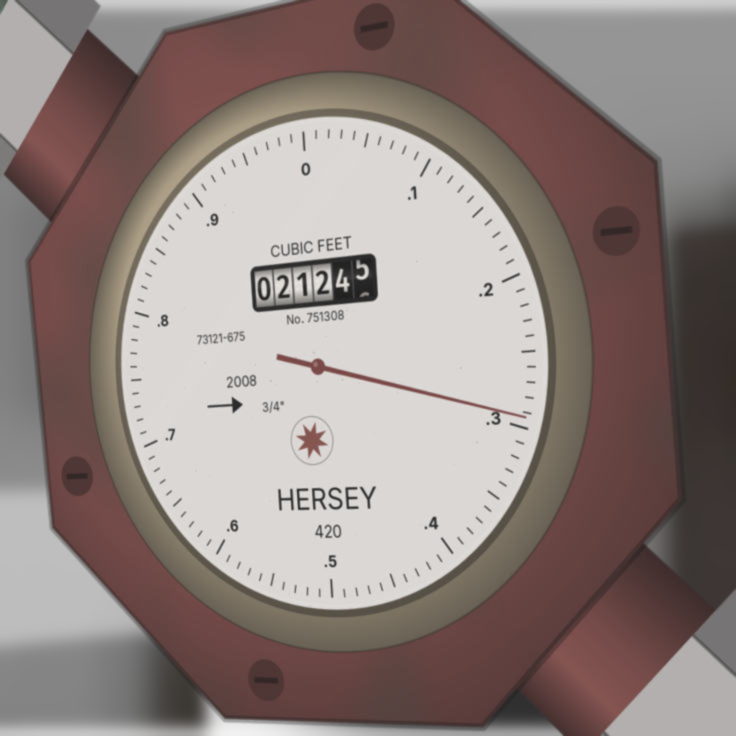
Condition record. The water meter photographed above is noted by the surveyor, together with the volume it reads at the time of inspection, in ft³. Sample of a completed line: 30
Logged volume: 21245.29
